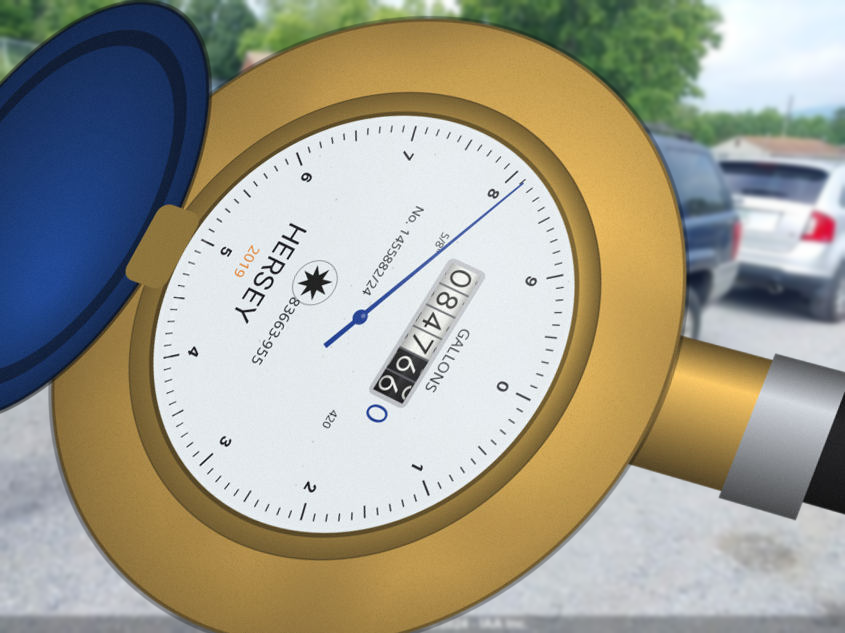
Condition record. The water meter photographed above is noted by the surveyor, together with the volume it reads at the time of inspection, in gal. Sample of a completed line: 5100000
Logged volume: 847658.1
